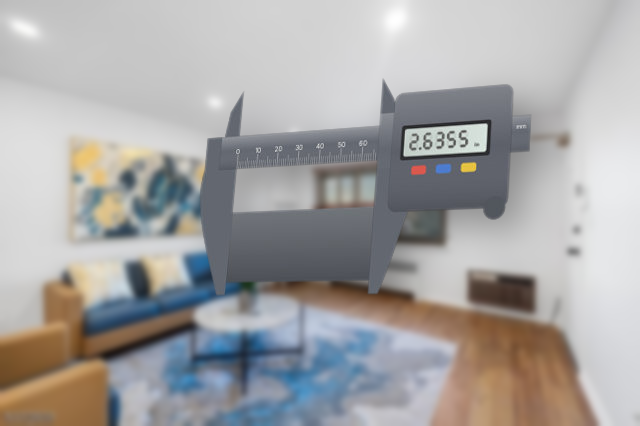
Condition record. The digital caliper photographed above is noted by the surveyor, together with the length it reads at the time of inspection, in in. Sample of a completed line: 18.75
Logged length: 2.6355
